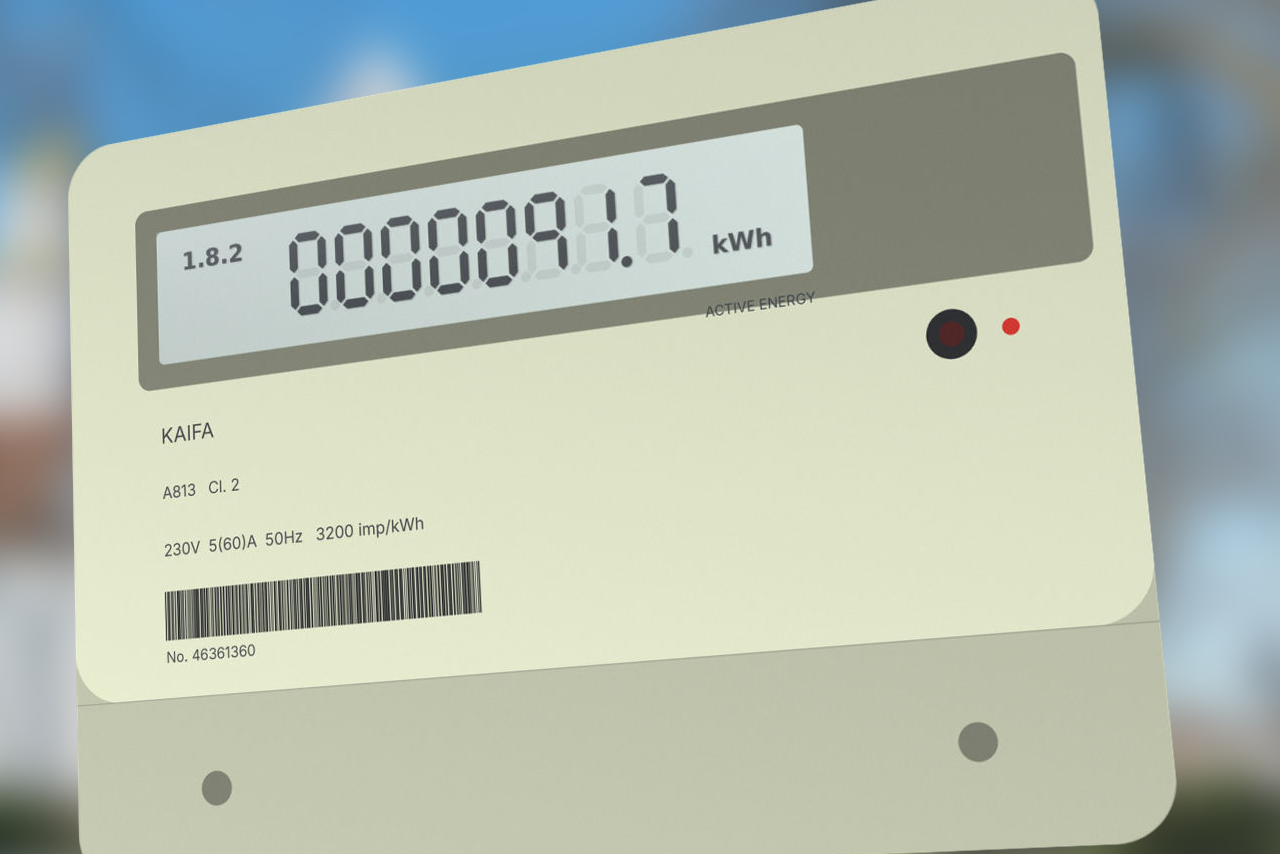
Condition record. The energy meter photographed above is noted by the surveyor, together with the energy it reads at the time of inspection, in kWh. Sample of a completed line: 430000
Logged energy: 91.7
